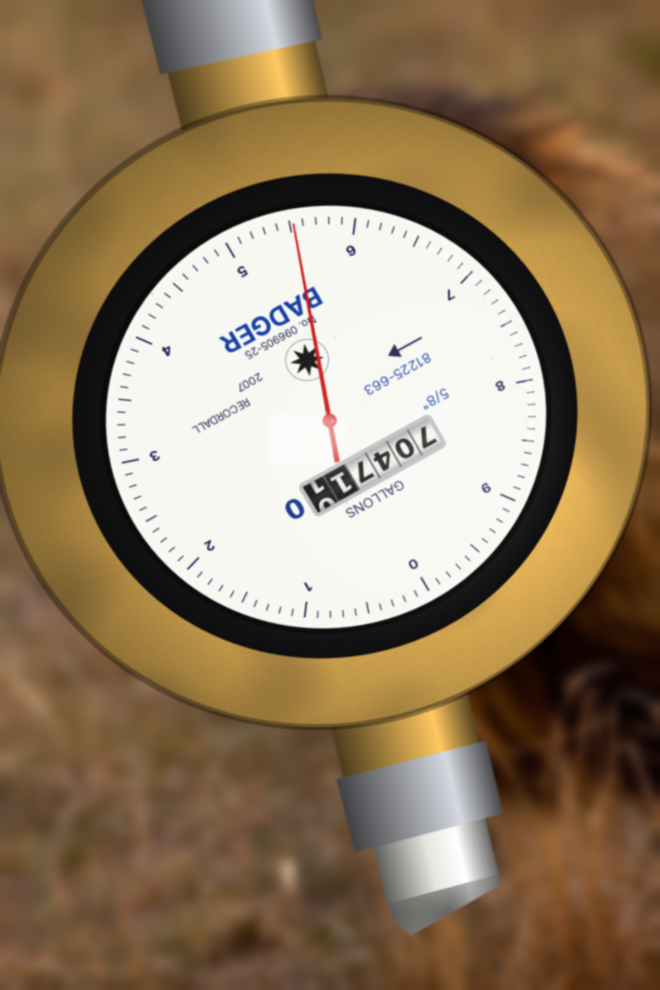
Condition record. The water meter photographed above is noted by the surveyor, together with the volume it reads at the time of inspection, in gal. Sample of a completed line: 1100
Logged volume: 7047105.5
